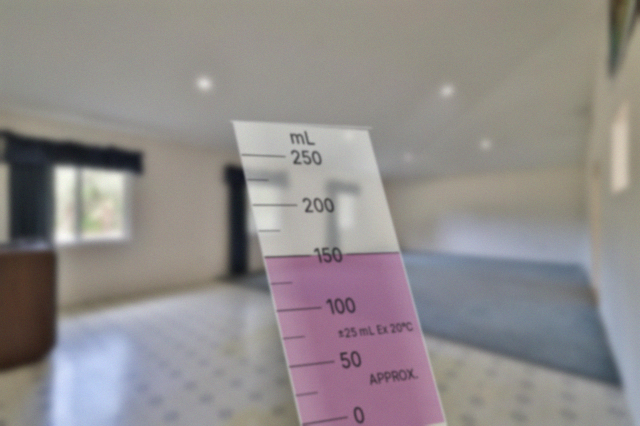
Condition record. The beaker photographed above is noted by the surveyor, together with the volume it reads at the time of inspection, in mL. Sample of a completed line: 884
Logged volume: 150
